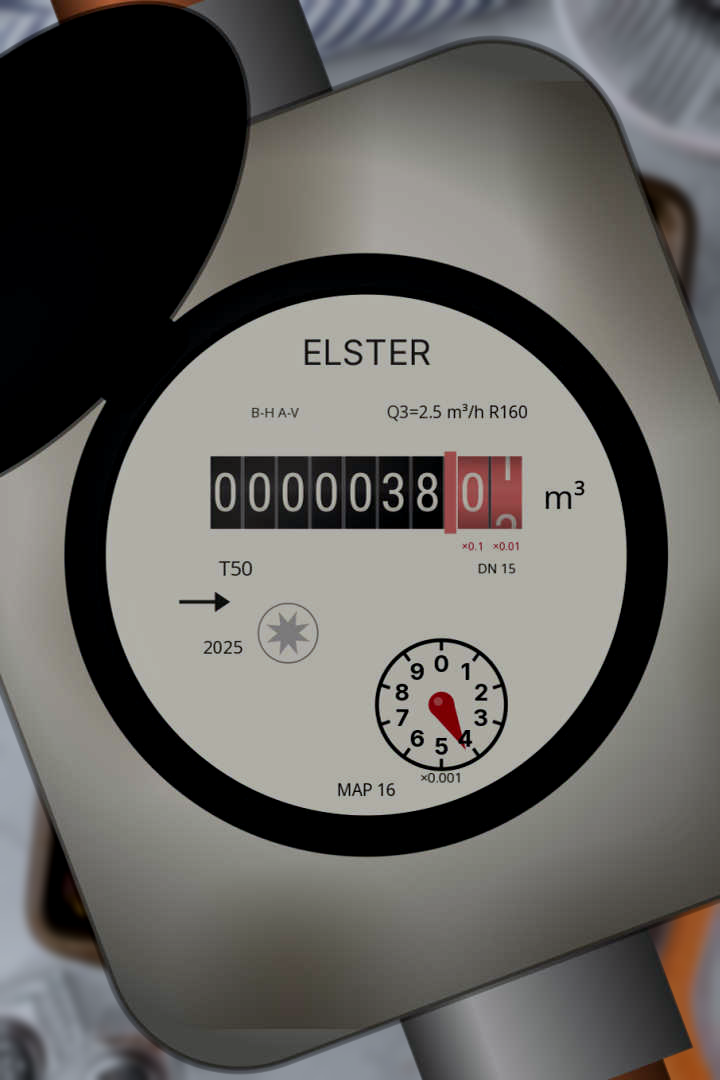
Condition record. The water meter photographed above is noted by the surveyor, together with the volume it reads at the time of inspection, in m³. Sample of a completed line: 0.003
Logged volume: 38.014
